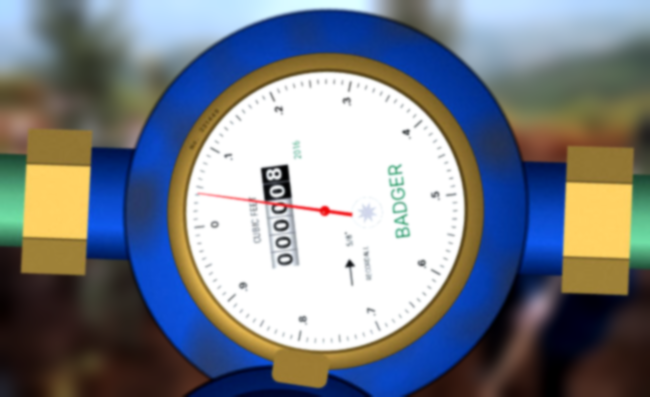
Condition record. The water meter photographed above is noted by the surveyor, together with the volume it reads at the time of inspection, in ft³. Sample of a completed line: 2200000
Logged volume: 8.04
